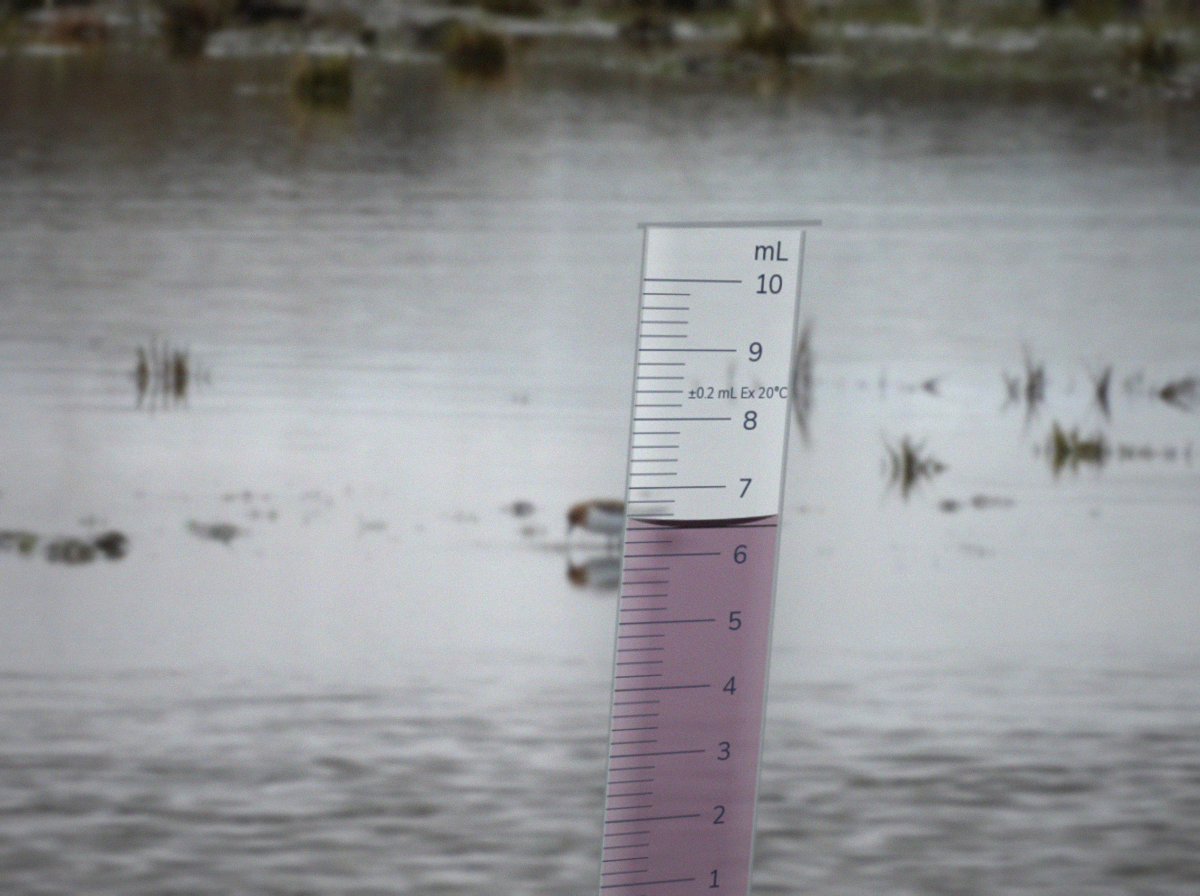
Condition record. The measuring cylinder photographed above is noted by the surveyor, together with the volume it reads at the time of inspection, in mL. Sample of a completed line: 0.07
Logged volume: 6.4
